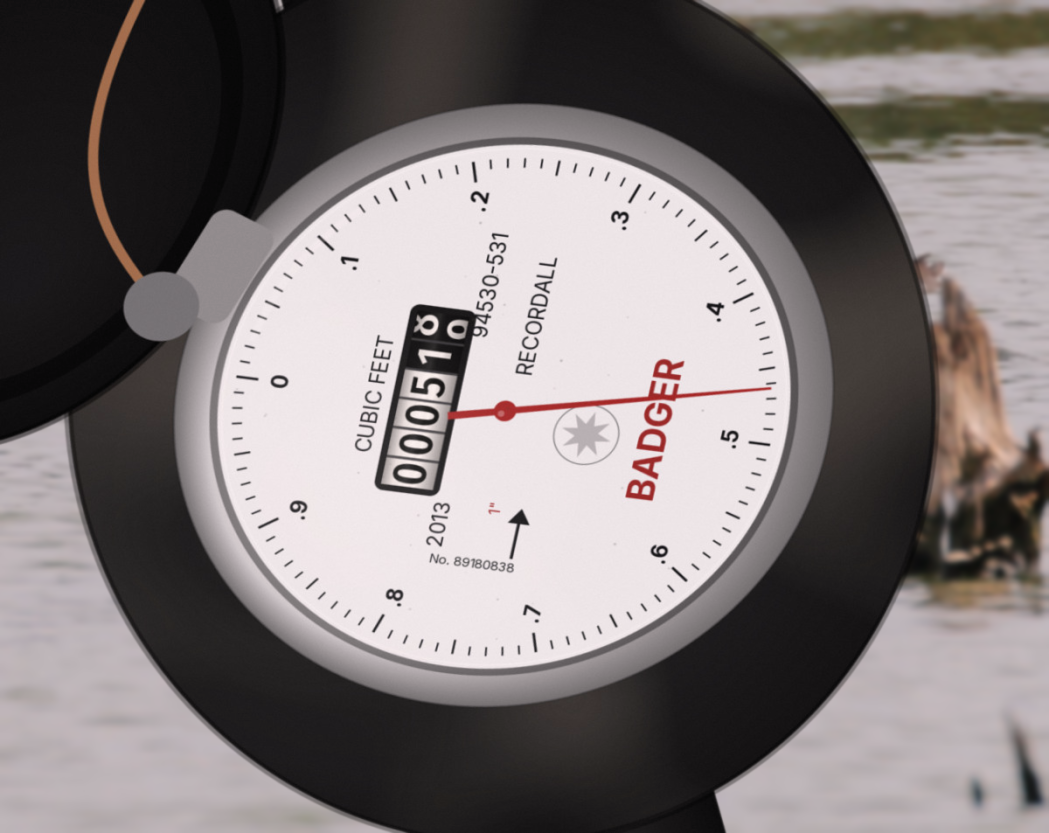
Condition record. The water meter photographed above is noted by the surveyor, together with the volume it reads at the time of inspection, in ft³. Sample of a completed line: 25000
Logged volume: 518.46
